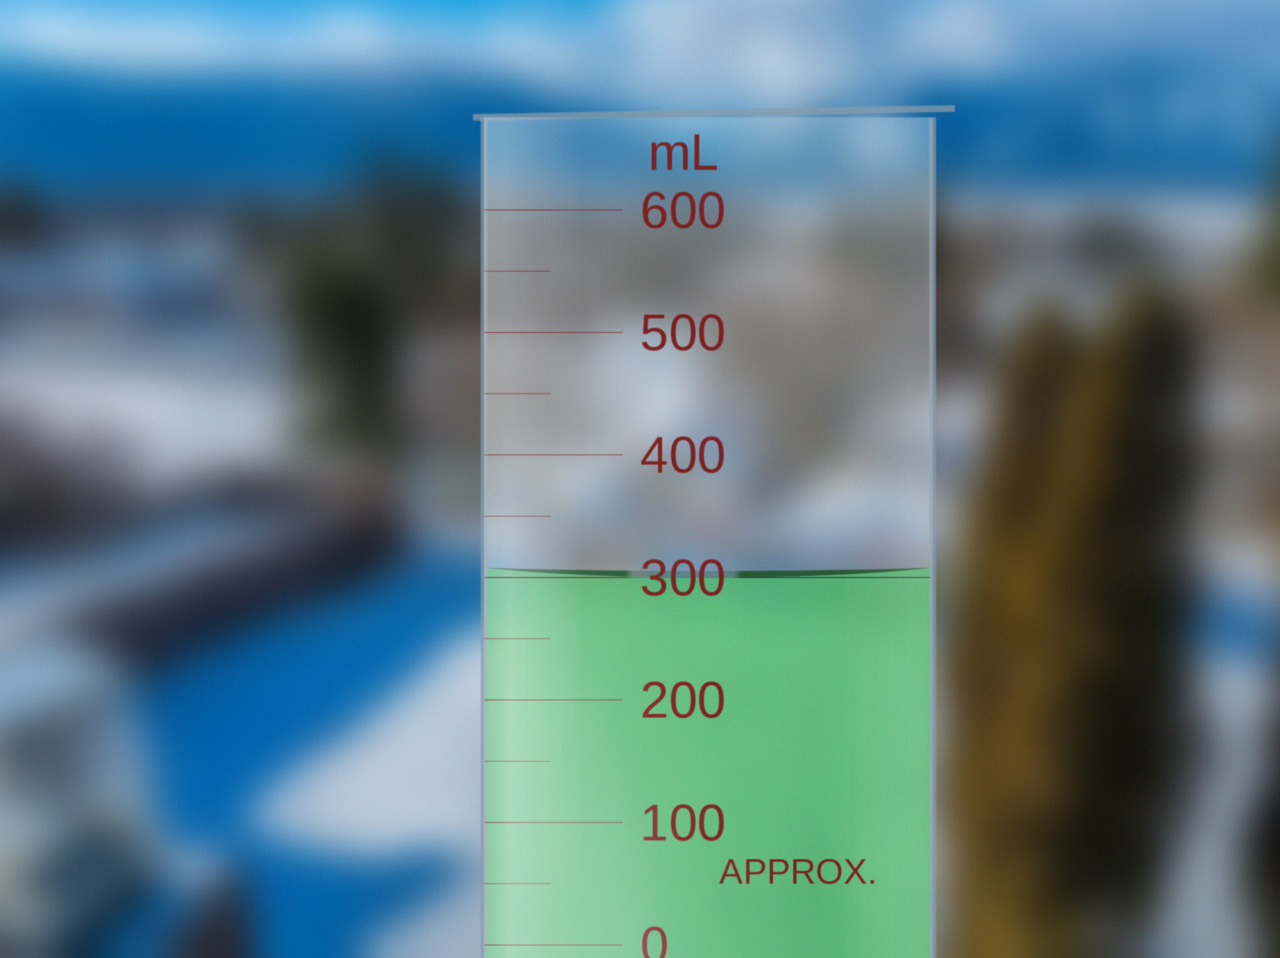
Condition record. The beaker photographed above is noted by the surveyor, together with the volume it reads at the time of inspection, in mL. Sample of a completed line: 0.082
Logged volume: 300
